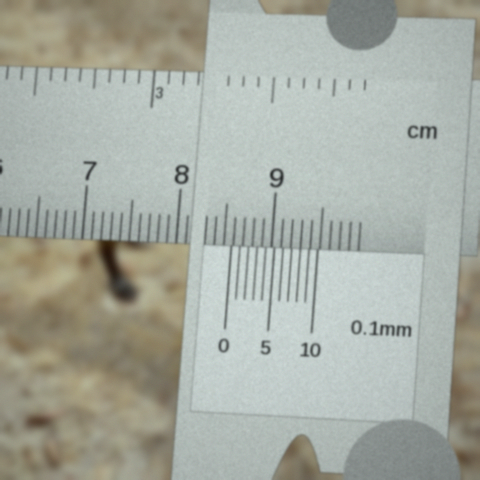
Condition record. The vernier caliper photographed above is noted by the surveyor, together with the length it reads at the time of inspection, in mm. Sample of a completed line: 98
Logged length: 85.8
